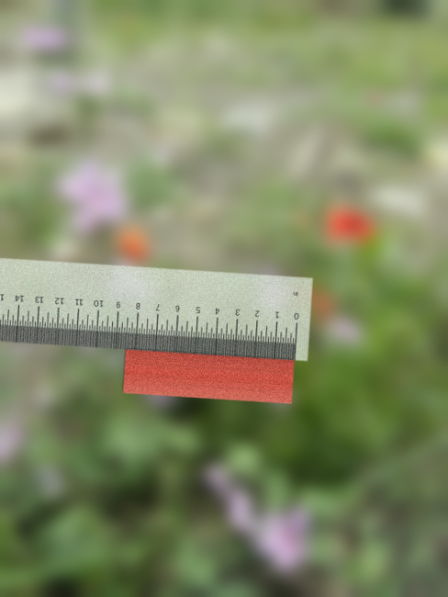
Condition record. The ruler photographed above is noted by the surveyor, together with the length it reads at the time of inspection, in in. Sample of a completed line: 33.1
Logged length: 8.5
